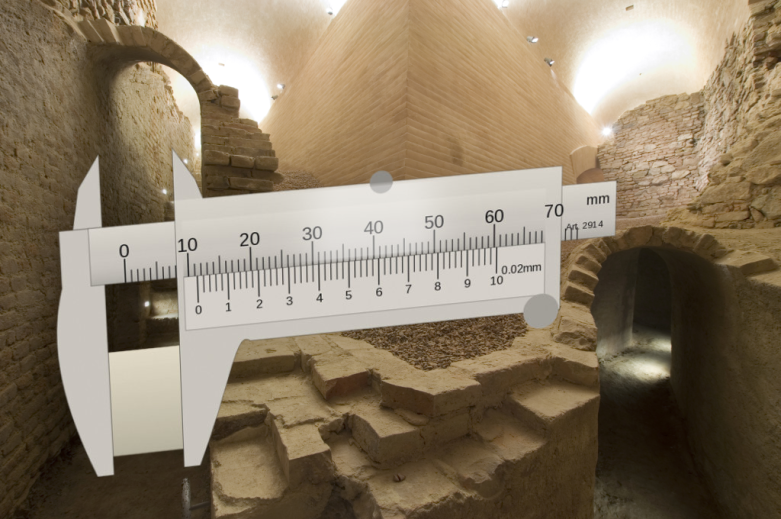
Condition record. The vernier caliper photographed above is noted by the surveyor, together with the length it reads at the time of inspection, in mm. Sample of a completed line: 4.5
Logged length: 11.4
